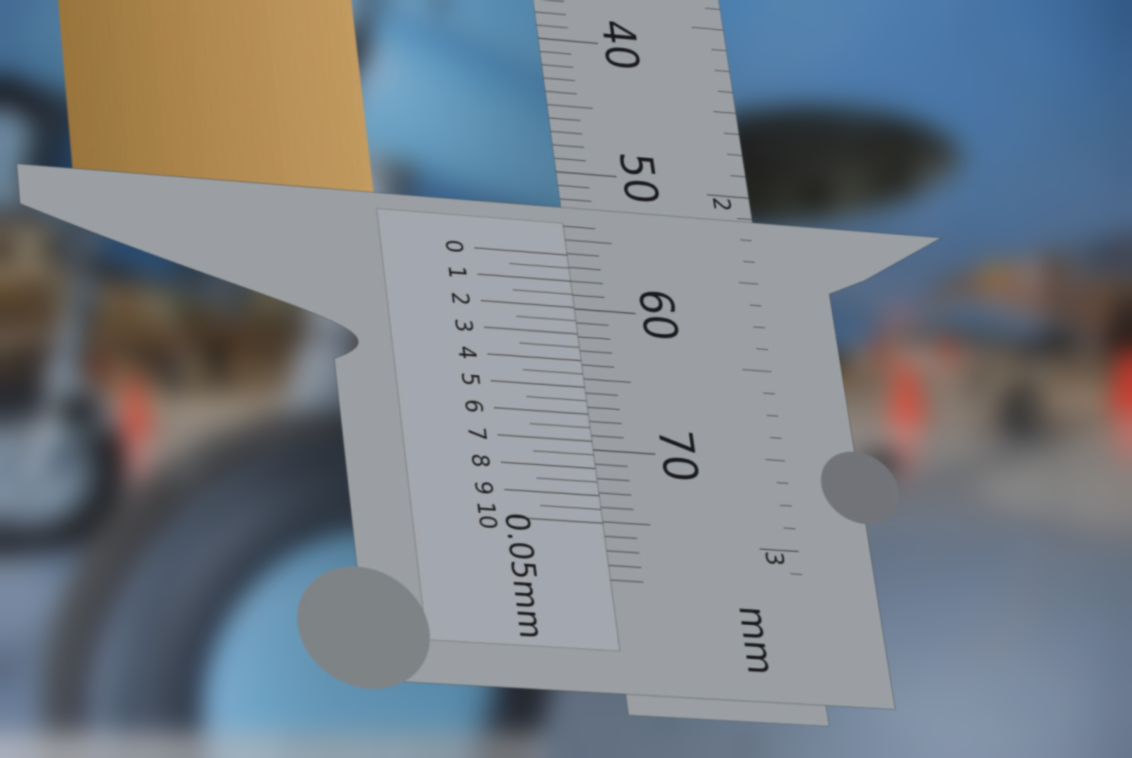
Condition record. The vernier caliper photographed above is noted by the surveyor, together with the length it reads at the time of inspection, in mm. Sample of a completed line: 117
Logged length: 56.1
